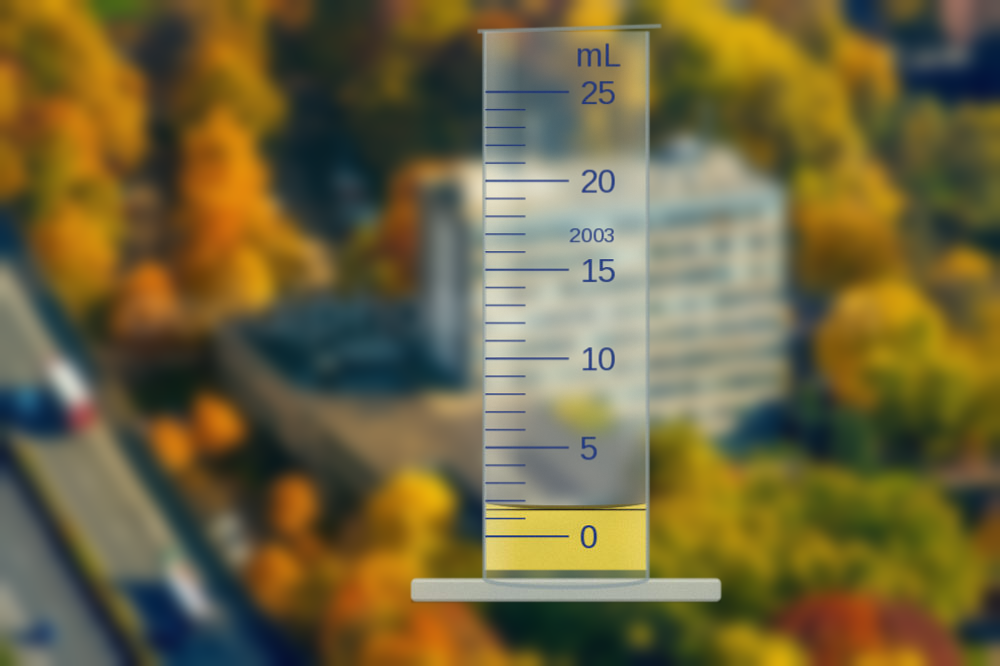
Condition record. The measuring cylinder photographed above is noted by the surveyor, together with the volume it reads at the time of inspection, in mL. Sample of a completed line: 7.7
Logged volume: 1.5
